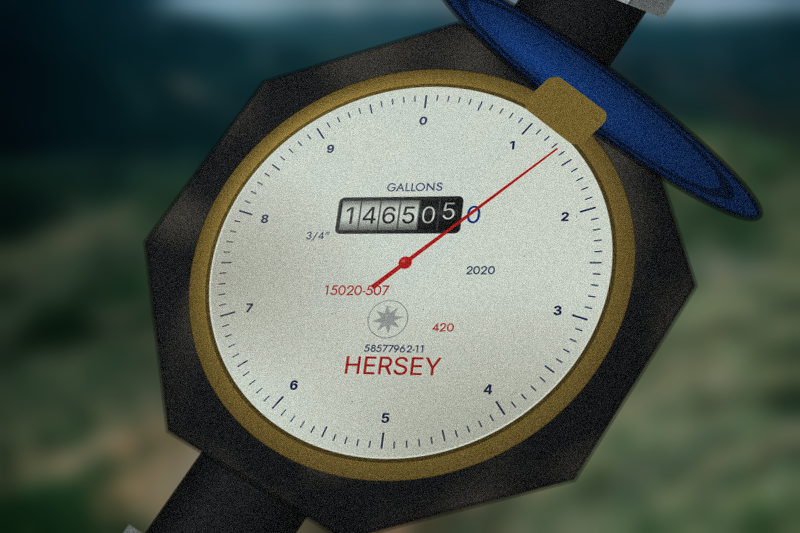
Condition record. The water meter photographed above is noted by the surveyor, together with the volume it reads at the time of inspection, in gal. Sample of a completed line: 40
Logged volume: 1465051.3
